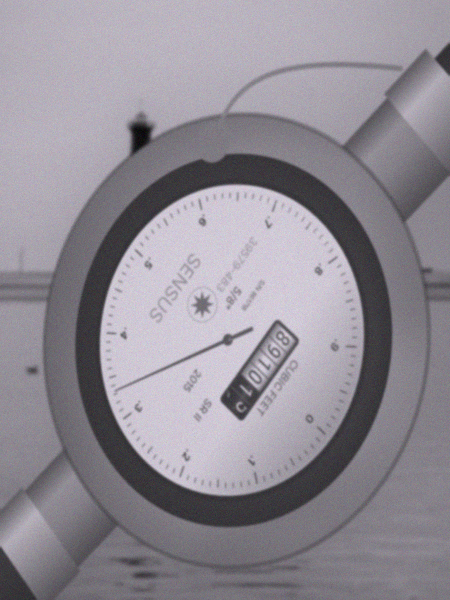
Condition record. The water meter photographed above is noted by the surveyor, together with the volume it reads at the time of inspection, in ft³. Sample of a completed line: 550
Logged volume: 891015.33
